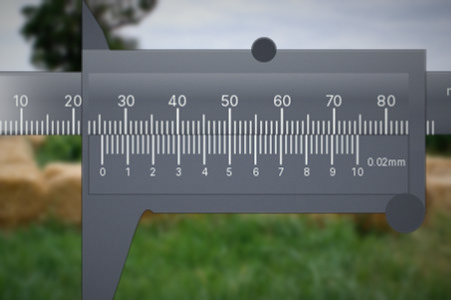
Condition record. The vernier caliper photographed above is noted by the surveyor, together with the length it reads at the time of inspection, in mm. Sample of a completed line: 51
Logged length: 25.5
